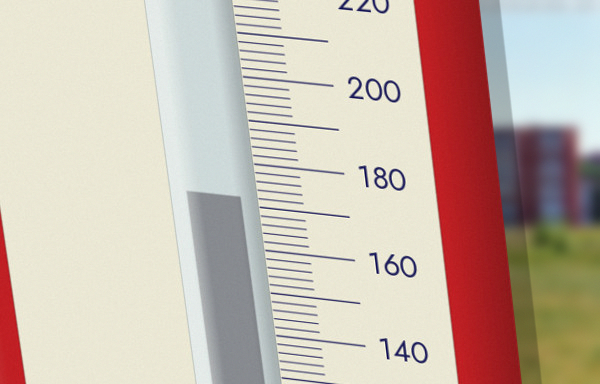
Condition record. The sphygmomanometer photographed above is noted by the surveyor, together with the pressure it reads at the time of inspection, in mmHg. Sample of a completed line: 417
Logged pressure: 172
